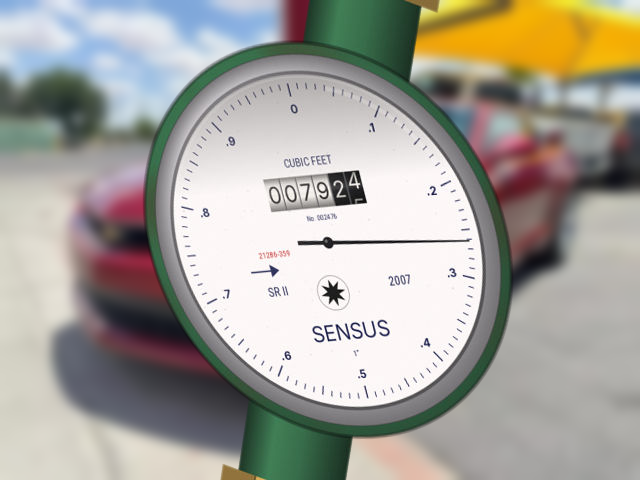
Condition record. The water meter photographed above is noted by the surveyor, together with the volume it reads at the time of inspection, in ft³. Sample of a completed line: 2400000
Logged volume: 7924.26
